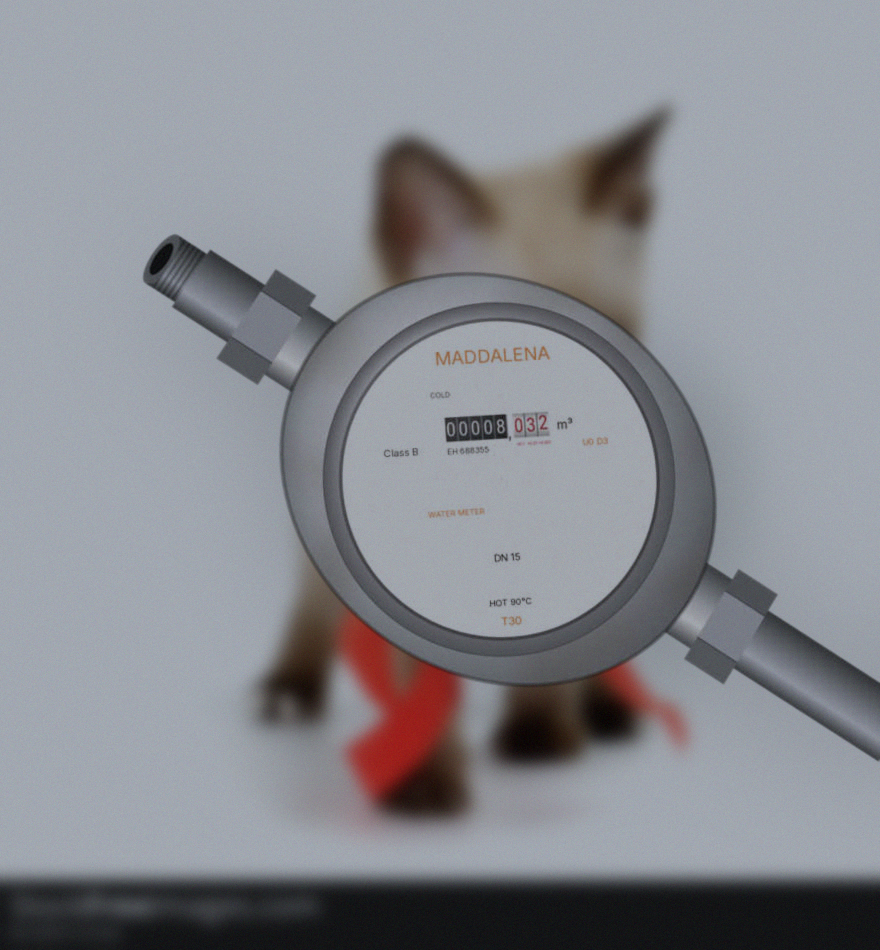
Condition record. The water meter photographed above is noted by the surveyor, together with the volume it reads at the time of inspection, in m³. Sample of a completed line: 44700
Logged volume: 8.032
